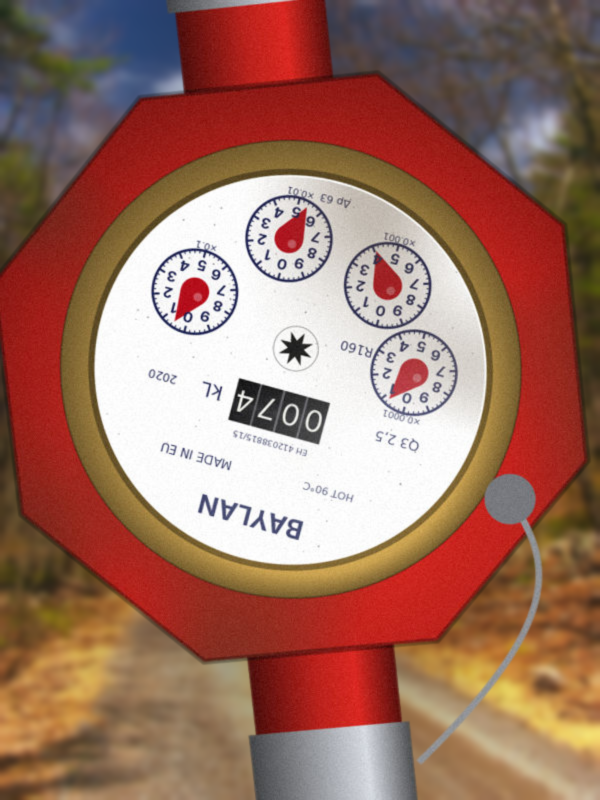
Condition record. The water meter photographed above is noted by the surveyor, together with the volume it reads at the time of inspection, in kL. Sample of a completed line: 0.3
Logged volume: 74.0540
